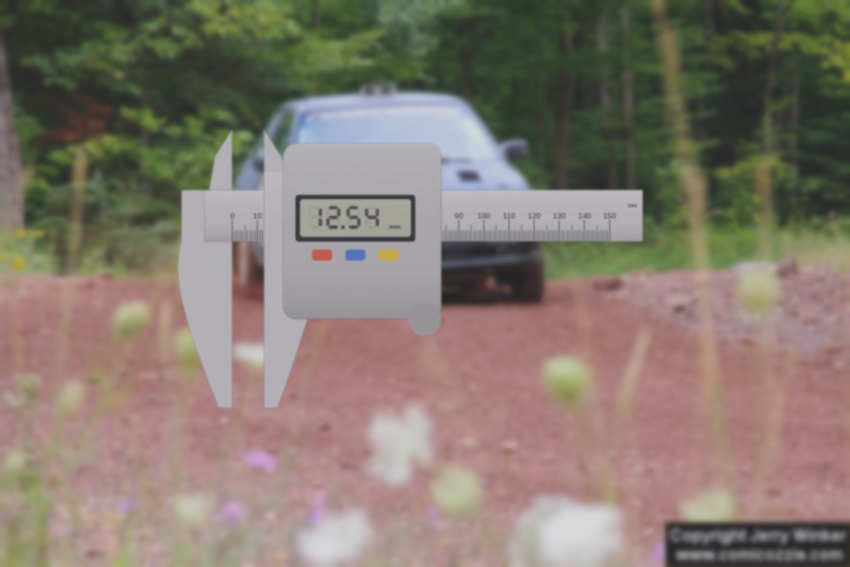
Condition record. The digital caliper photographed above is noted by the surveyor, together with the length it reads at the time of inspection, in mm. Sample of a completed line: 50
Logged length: 12.54
